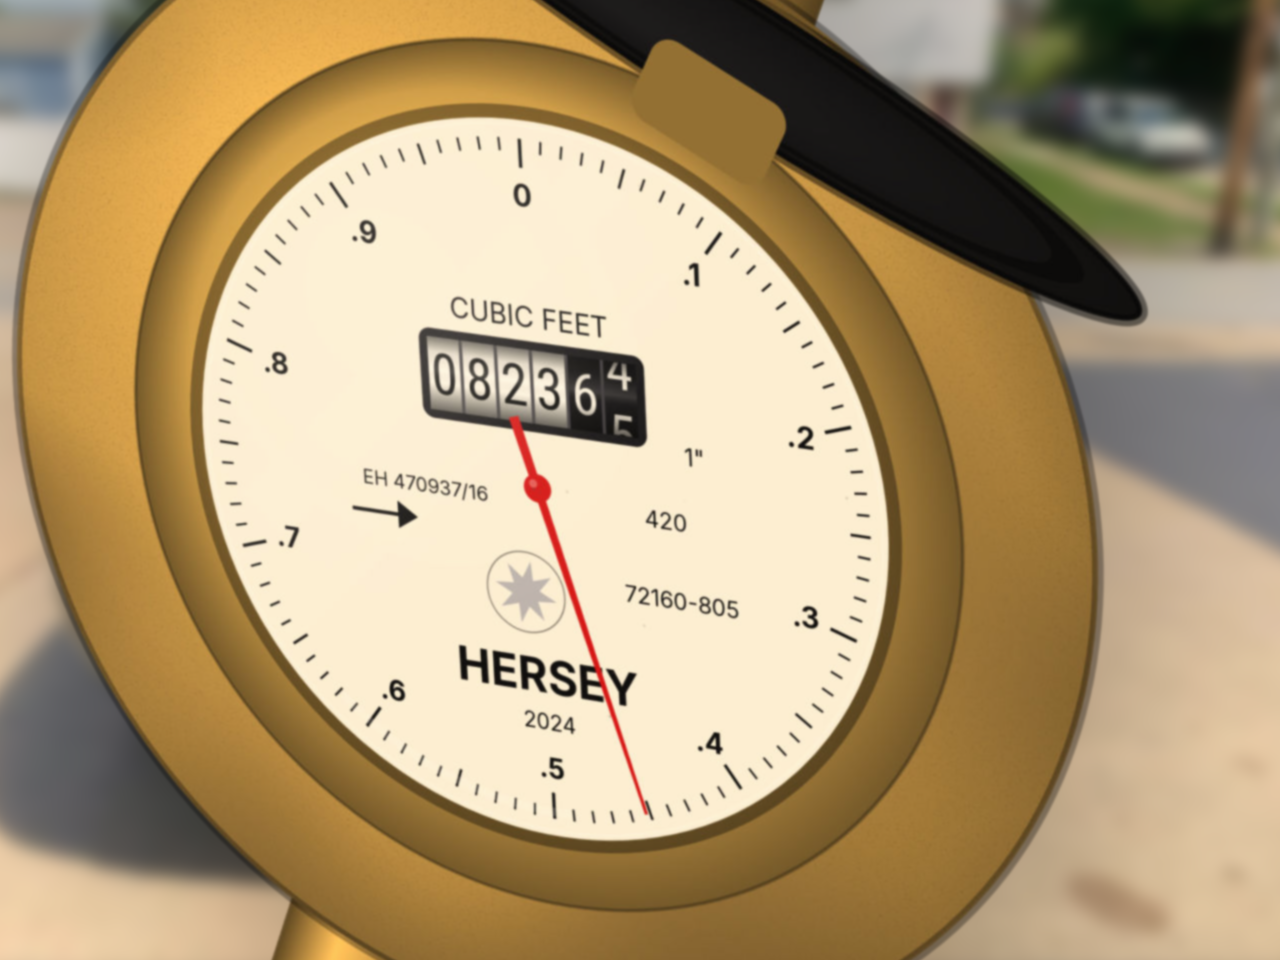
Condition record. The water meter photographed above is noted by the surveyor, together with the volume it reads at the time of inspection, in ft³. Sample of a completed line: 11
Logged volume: 82364.45
